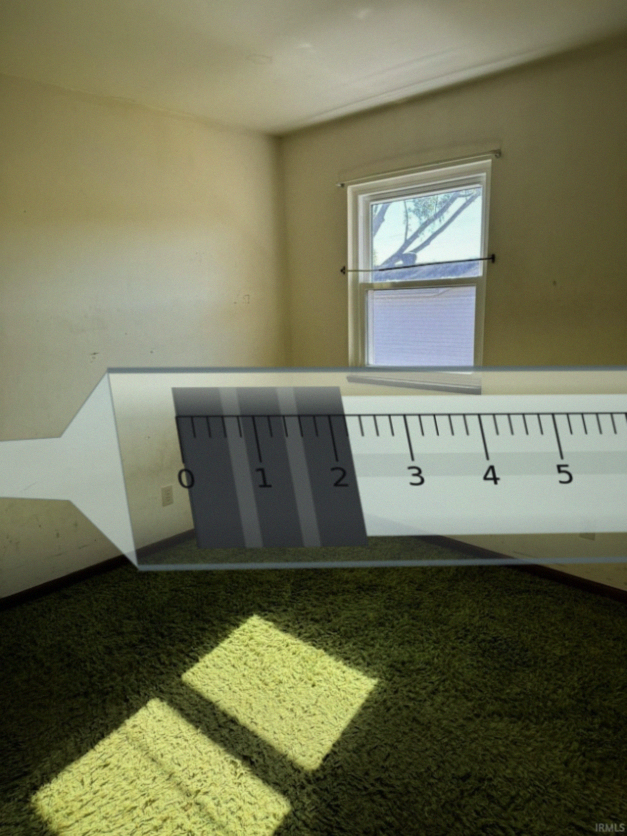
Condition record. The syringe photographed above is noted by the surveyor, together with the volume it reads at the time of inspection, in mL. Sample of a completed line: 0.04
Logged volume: 0
